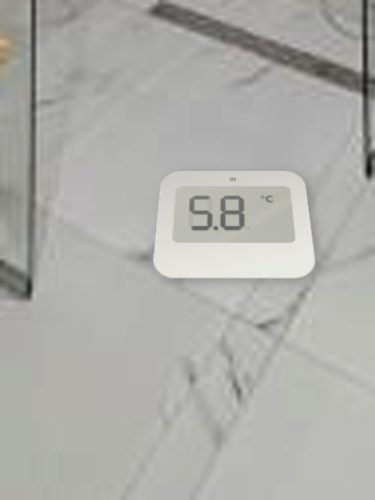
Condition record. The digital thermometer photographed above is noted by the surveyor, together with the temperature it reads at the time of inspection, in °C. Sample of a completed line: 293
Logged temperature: 5.8
